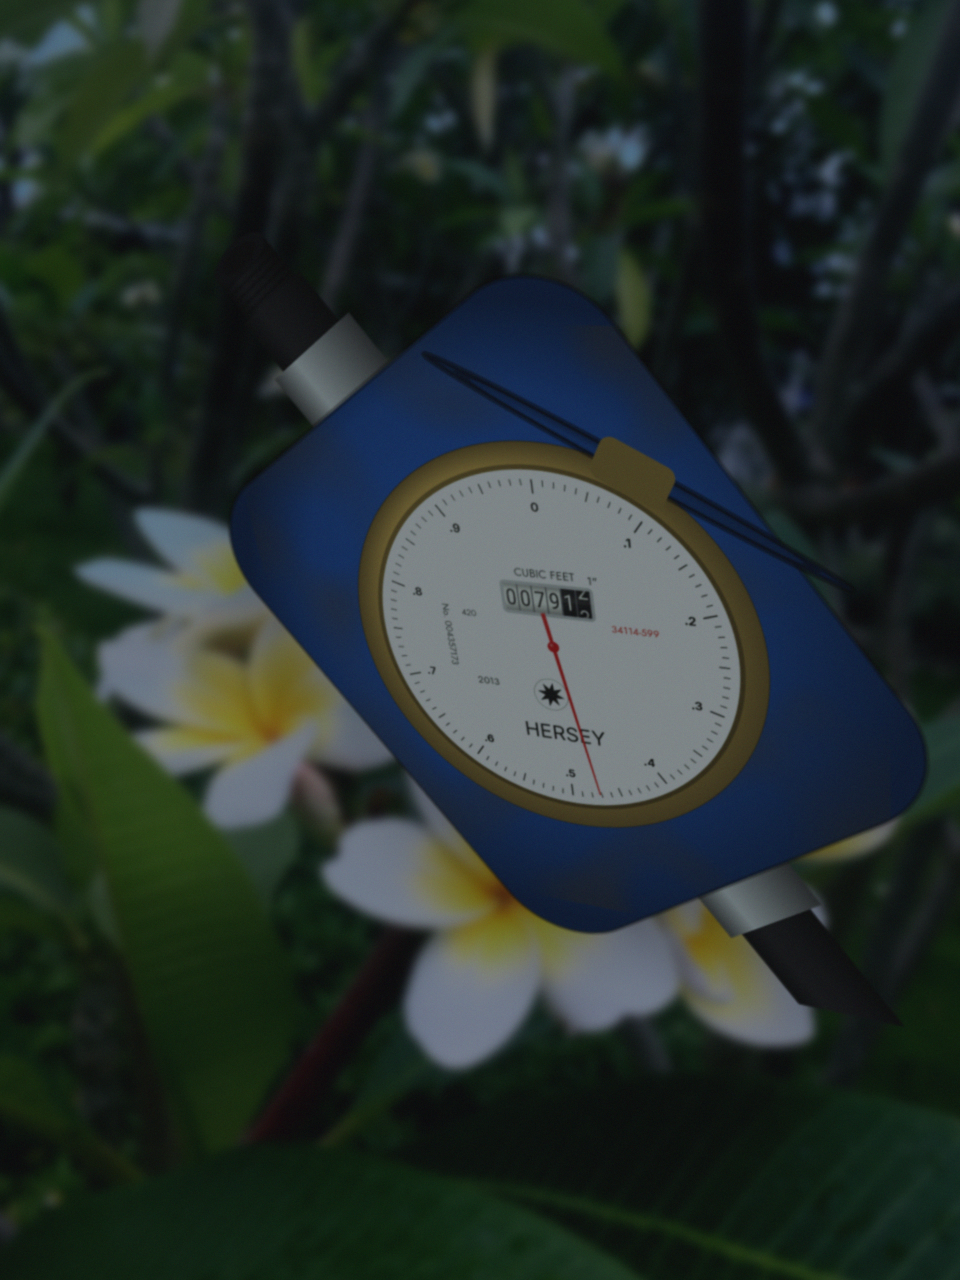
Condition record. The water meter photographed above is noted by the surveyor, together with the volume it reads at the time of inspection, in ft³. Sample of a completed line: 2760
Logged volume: 7912.47
